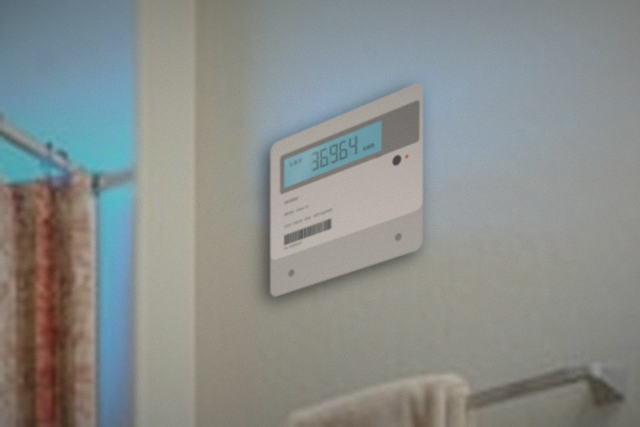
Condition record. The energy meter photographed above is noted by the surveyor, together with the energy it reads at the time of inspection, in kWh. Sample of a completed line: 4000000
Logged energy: 36964
